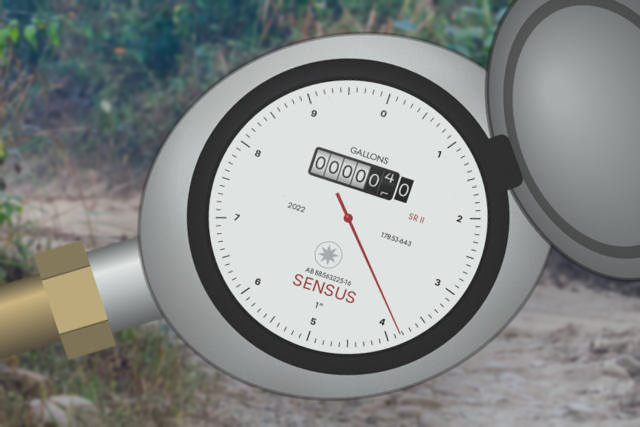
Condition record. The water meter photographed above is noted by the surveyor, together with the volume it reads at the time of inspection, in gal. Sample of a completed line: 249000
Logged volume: 43.8
